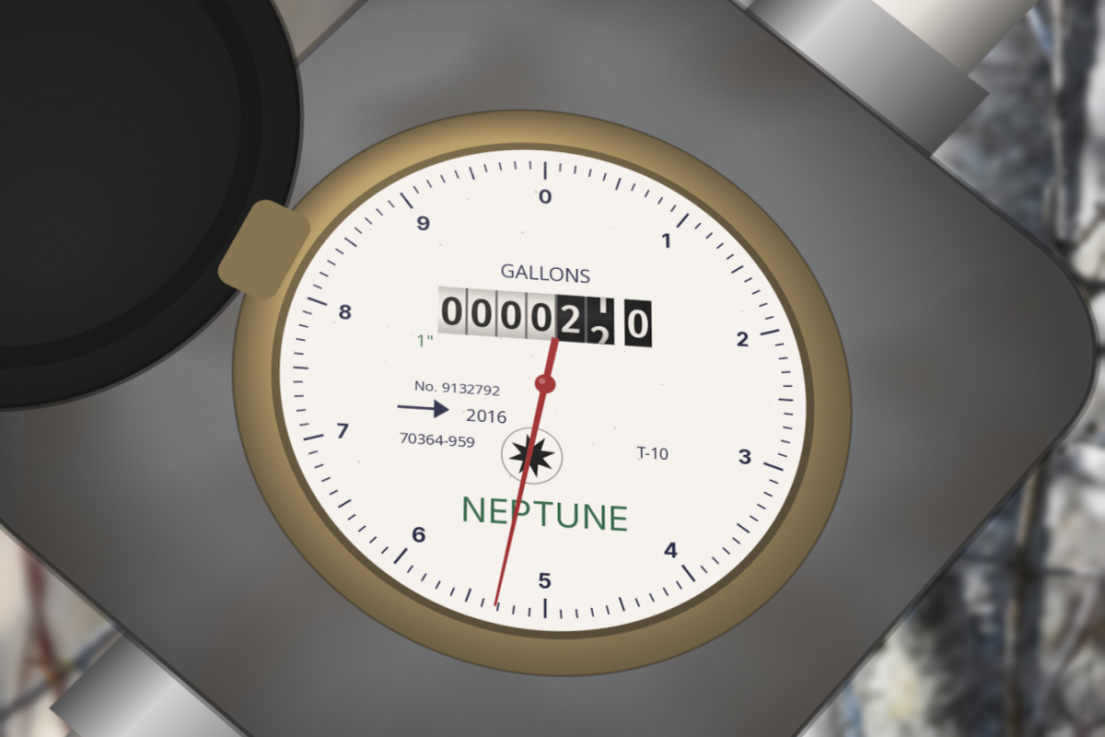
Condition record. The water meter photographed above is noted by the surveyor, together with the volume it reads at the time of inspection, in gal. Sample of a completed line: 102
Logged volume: 215.3
